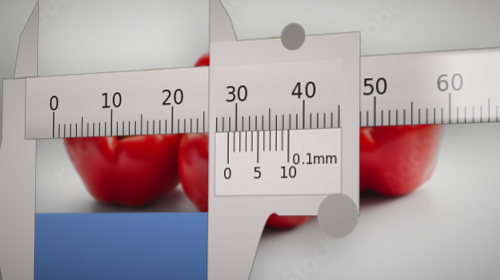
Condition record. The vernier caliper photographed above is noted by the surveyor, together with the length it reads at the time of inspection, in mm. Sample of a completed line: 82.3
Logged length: 28.8
